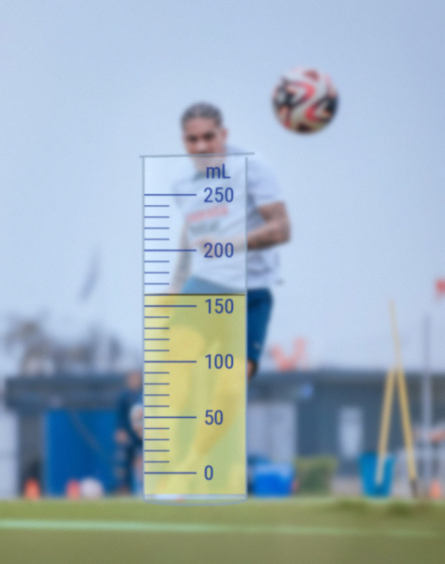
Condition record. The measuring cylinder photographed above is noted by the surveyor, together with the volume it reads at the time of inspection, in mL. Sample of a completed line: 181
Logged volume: 160
